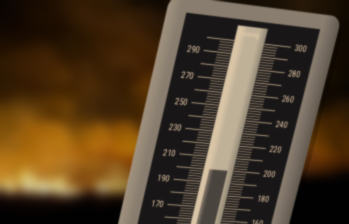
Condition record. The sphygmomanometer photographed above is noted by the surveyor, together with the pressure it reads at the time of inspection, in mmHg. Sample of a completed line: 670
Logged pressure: 200
